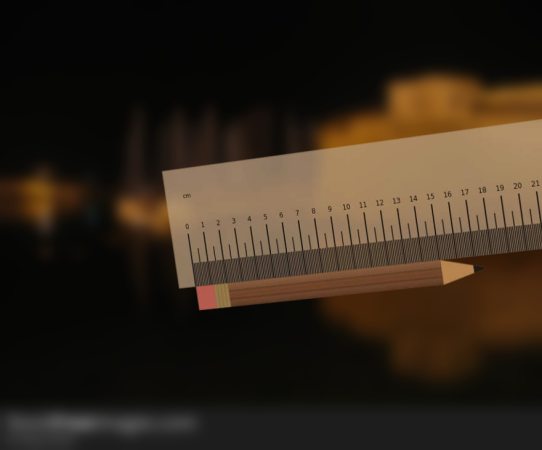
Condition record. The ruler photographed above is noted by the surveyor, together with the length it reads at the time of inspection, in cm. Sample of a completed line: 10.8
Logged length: 17.5
